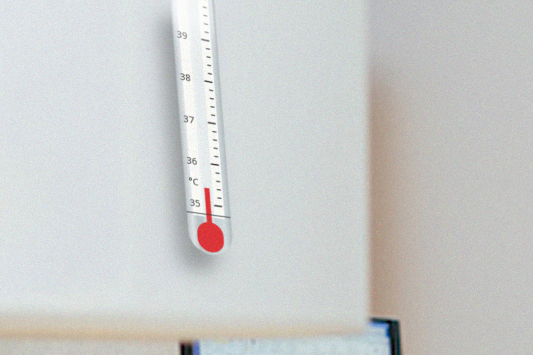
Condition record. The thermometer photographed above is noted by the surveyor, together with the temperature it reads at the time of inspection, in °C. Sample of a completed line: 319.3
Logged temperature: 35.4
